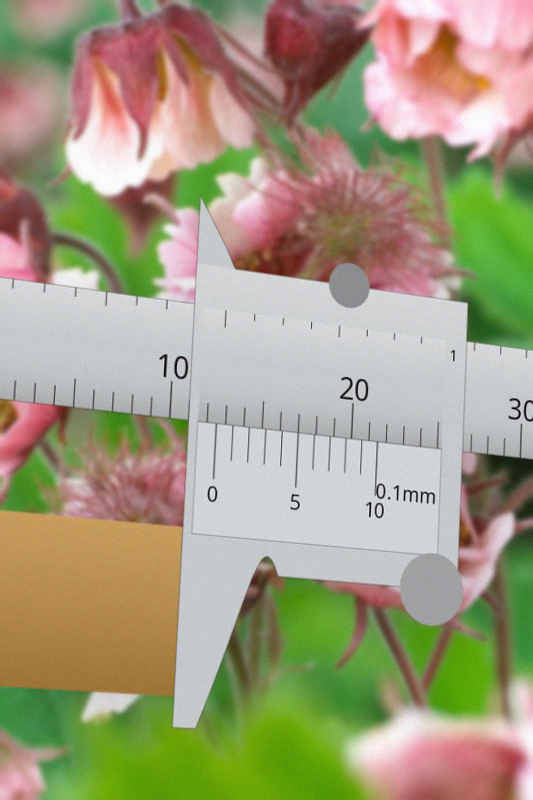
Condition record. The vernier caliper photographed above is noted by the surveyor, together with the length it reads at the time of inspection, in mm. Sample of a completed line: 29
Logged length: 12.5
